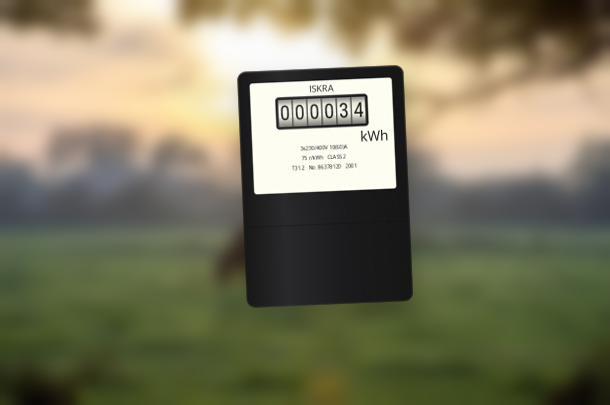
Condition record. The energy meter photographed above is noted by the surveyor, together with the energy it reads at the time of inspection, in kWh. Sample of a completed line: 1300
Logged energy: 34
